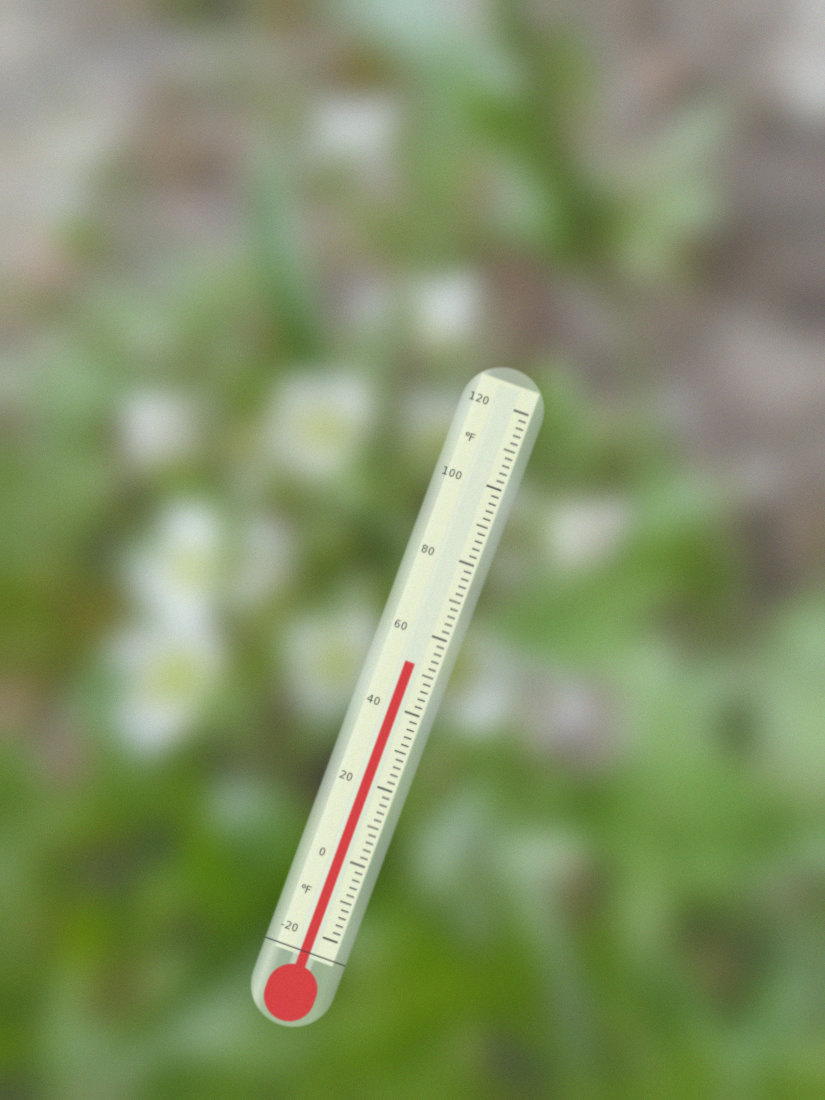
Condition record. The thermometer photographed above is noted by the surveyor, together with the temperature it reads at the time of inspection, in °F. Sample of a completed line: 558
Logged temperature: 52
